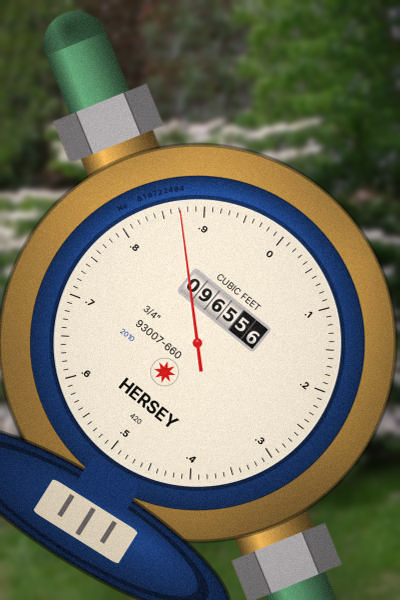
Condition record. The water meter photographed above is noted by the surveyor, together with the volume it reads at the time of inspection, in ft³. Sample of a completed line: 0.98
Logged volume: 96555.87
